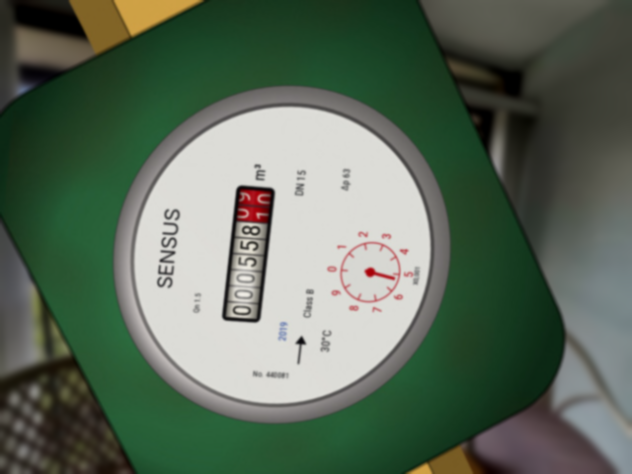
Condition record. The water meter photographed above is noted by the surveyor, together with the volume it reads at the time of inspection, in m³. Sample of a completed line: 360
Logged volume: 558.095
